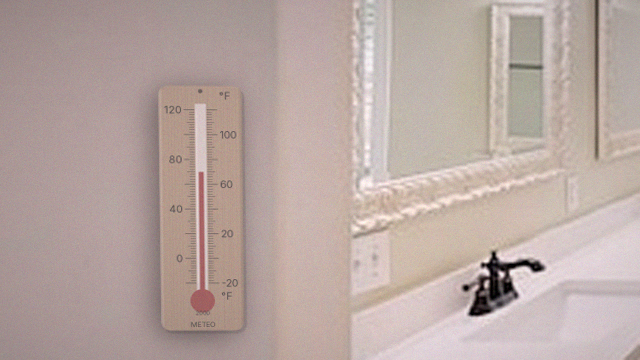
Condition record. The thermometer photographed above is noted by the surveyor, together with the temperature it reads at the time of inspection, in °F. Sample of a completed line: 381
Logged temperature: 70
